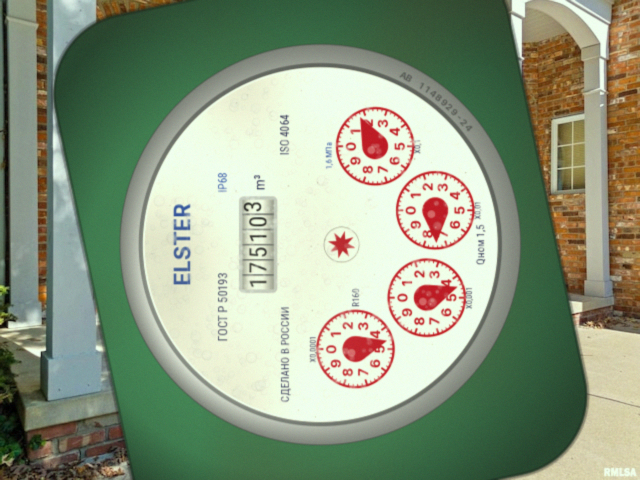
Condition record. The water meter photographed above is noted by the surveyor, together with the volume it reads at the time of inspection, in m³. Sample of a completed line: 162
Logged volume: 175103.1744
